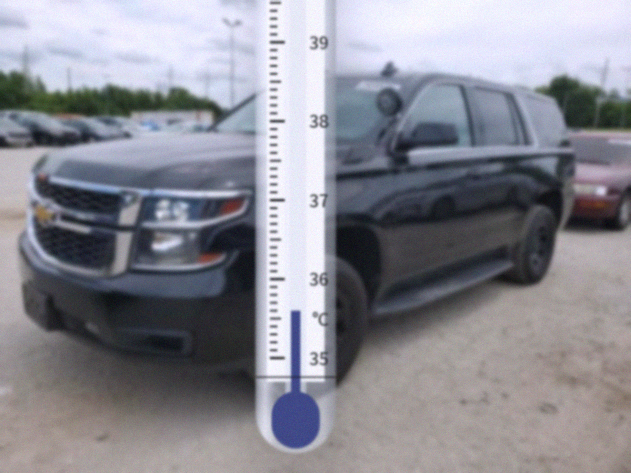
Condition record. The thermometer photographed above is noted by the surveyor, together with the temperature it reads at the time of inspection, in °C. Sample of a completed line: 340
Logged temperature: 35.6
